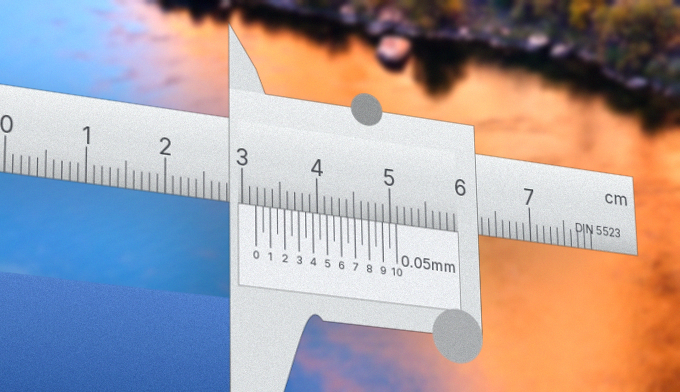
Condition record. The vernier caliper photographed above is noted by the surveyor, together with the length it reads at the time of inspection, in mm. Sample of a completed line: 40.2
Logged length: 31.8
